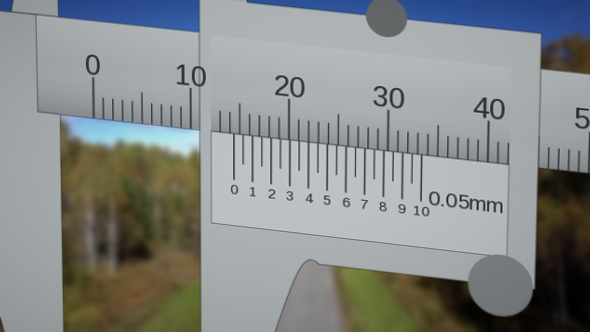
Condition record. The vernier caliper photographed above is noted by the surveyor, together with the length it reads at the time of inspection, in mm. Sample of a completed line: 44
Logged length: 14.4
